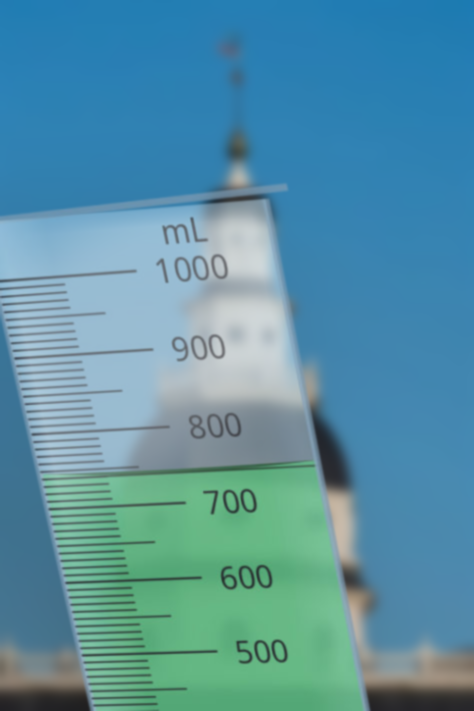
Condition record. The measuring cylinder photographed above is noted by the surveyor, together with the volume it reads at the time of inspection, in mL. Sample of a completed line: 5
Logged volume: 740
